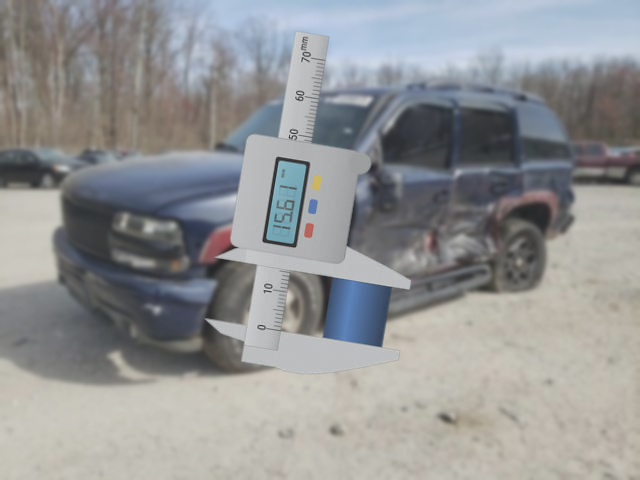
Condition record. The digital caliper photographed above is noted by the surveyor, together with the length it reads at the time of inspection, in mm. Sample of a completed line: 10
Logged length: 15.61
